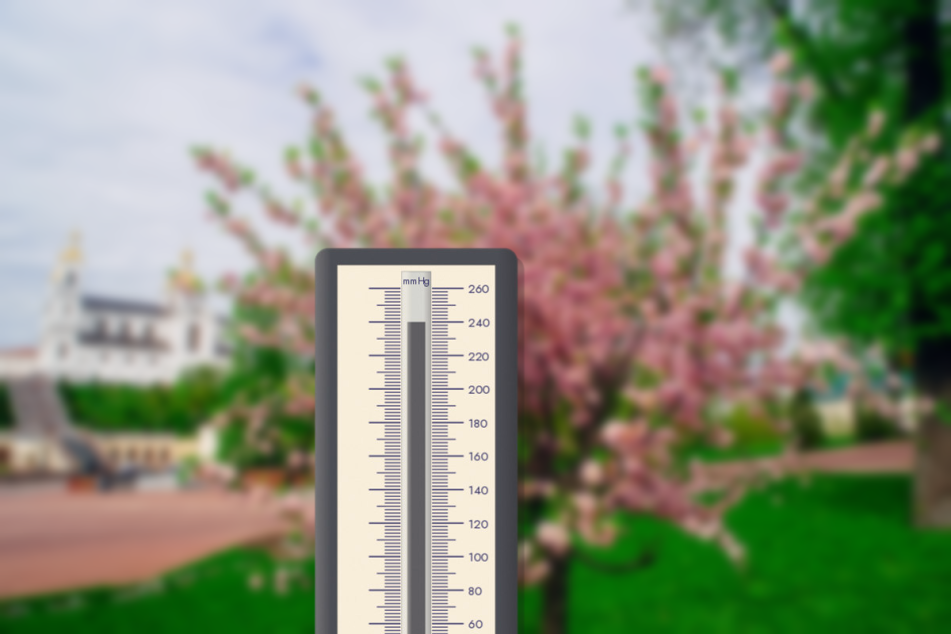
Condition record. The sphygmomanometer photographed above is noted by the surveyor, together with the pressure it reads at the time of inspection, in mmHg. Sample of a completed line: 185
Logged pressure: 240
